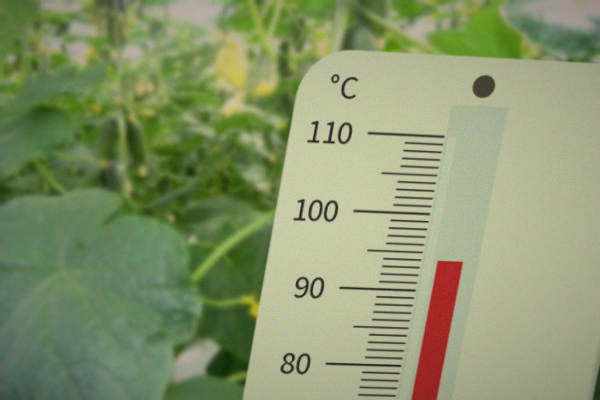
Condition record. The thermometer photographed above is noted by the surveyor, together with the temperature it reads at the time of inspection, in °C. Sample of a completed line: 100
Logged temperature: 94
